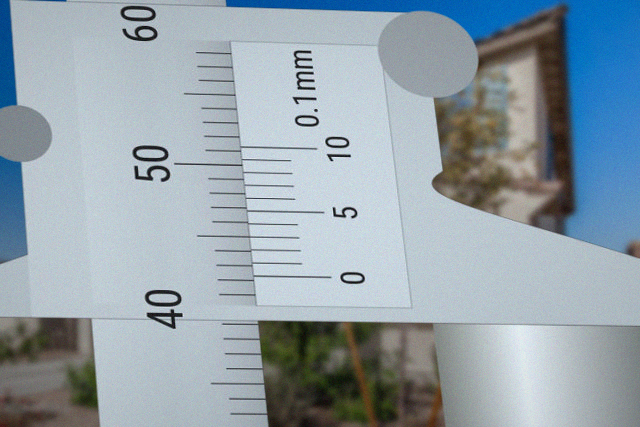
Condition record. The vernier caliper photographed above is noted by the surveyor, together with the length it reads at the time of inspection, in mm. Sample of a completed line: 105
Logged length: 42.3
